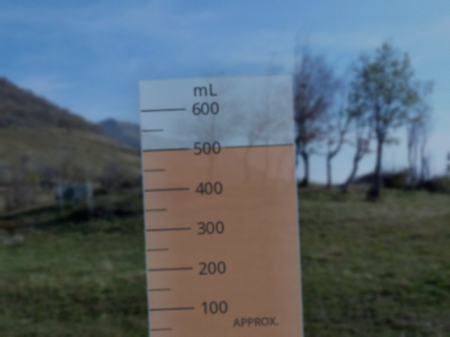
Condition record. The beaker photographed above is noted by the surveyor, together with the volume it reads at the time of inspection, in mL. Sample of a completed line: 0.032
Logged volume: 500
